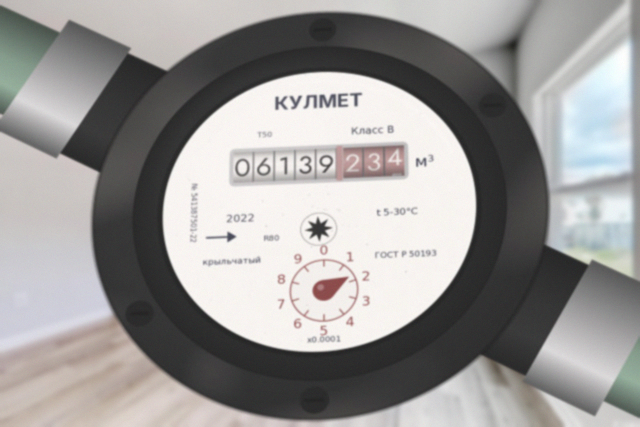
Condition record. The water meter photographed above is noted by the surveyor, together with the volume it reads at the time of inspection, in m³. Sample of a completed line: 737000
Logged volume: 6139.2341
